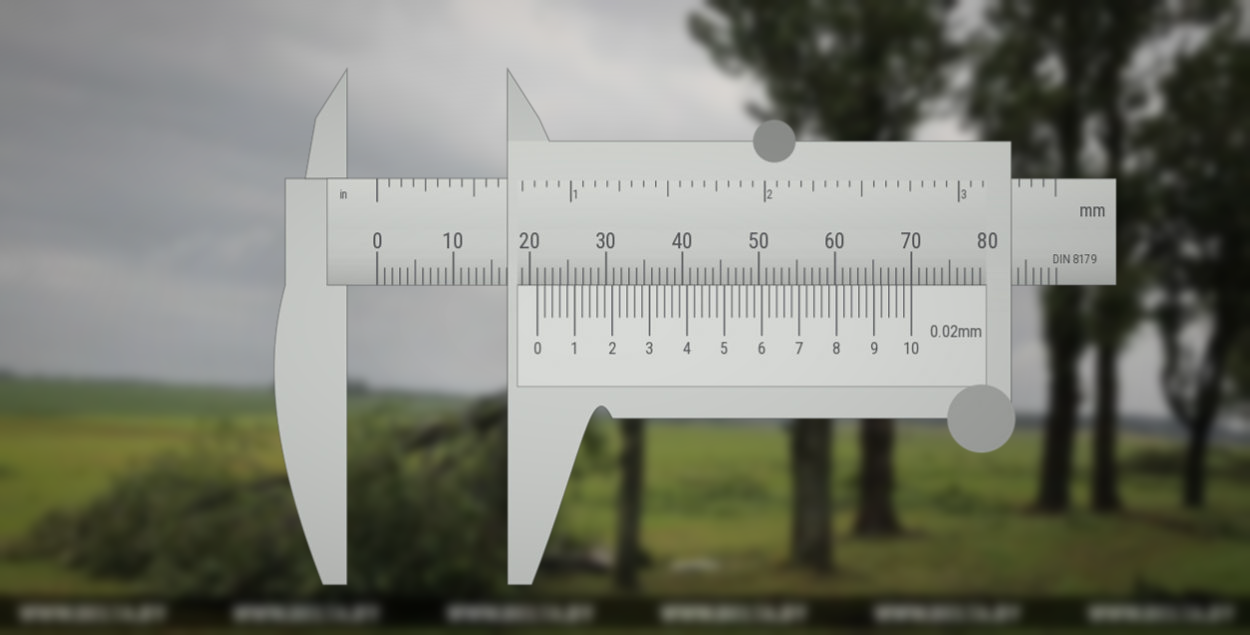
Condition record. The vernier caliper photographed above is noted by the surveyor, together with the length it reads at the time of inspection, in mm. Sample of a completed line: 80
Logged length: 21.0
